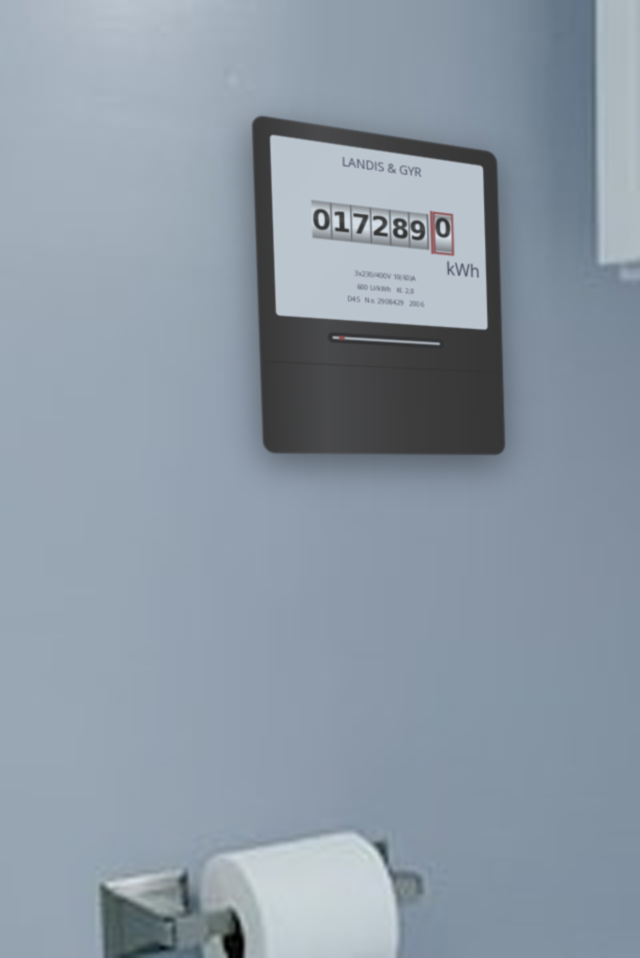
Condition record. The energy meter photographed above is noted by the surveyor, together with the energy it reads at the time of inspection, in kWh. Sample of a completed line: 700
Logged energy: 17289.0
